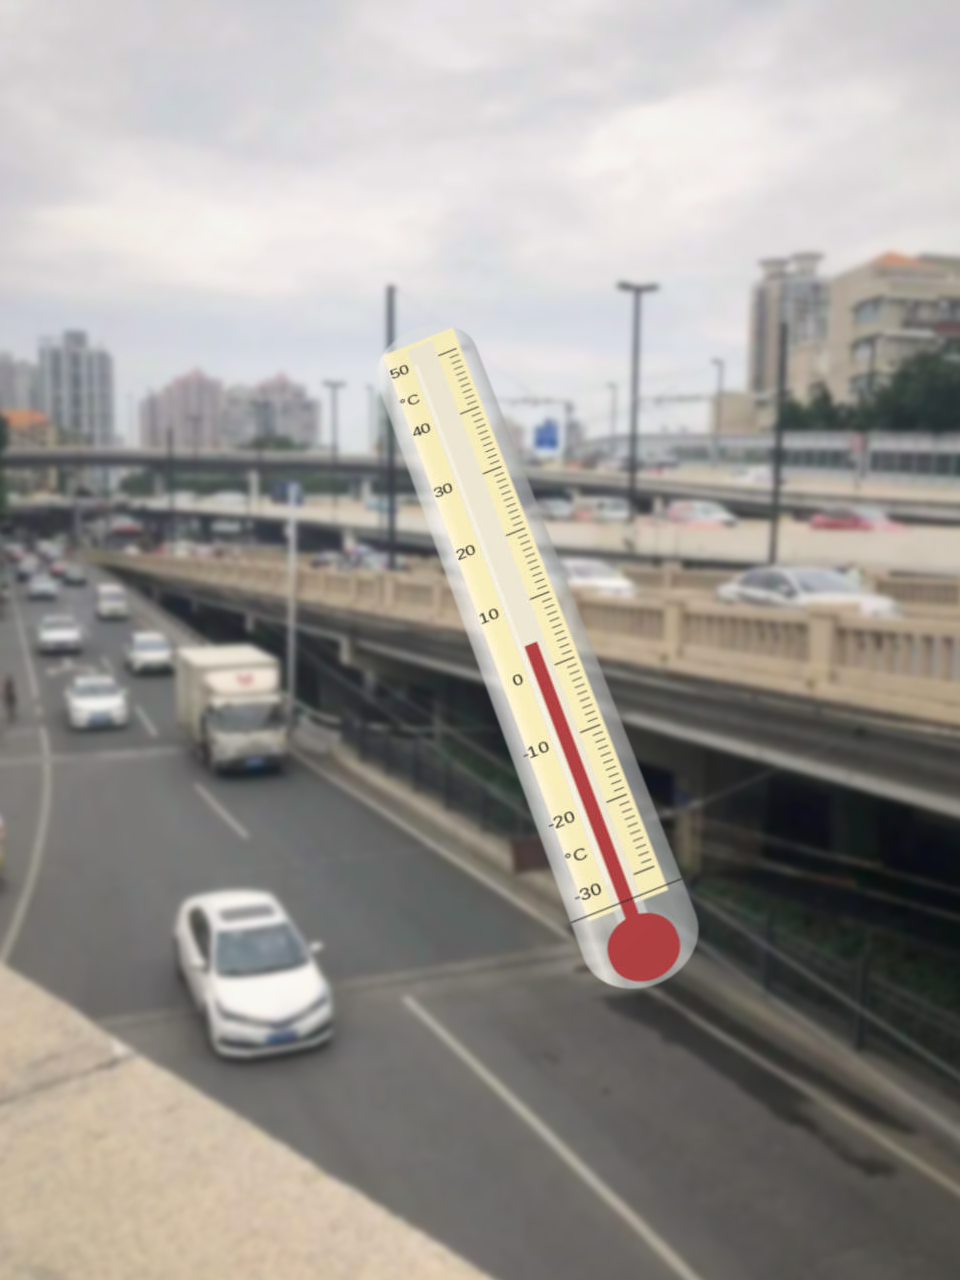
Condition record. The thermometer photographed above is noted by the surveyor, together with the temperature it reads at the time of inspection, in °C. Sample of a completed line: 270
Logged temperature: 4
